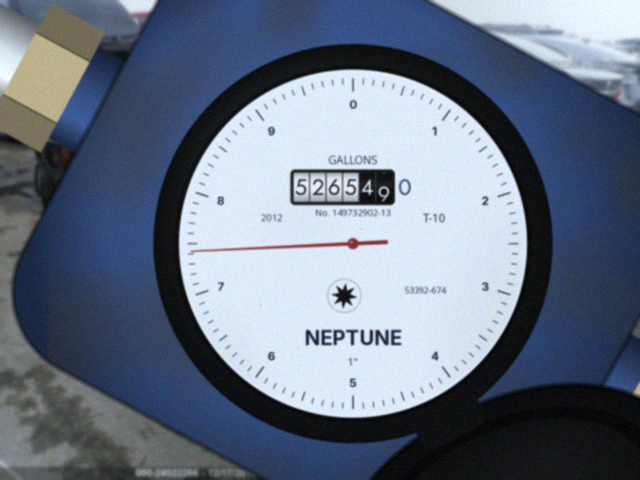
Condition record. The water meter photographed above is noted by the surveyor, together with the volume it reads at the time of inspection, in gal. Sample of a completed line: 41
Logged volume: 5265487.4
